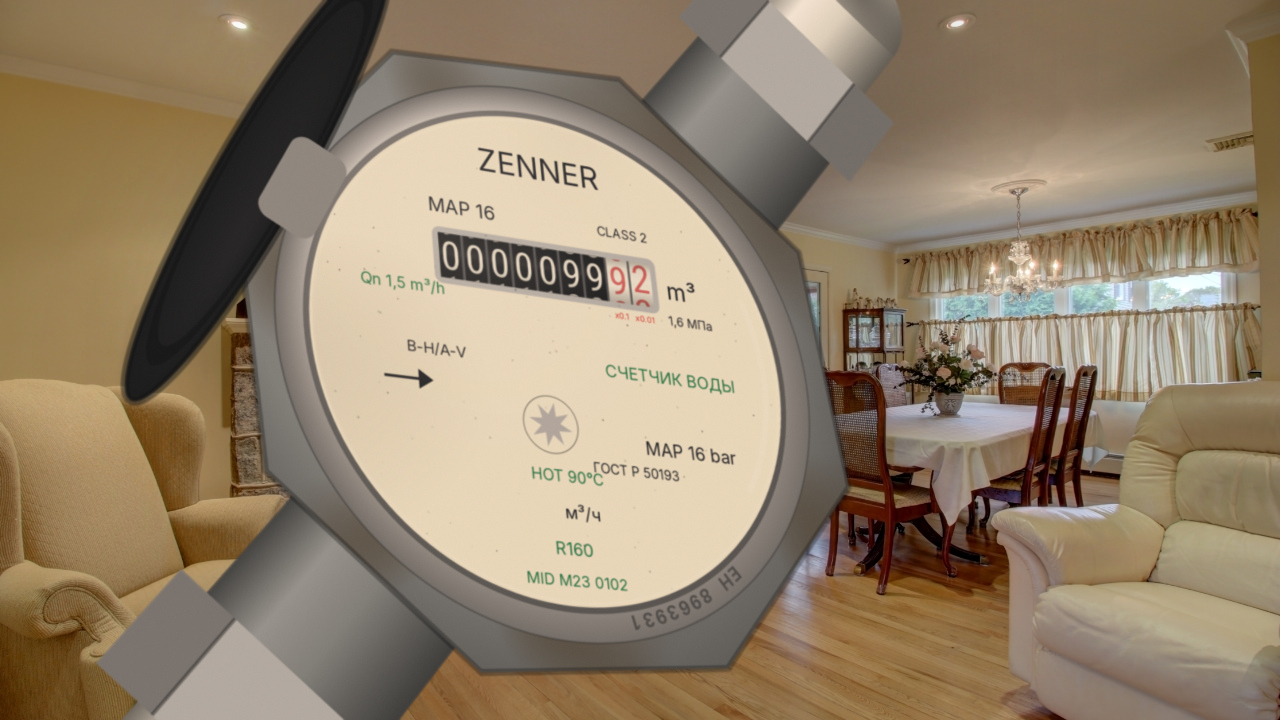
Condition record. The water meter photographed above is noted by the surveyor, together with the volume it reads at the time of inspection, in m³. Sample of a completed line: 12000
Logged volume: 99.92
